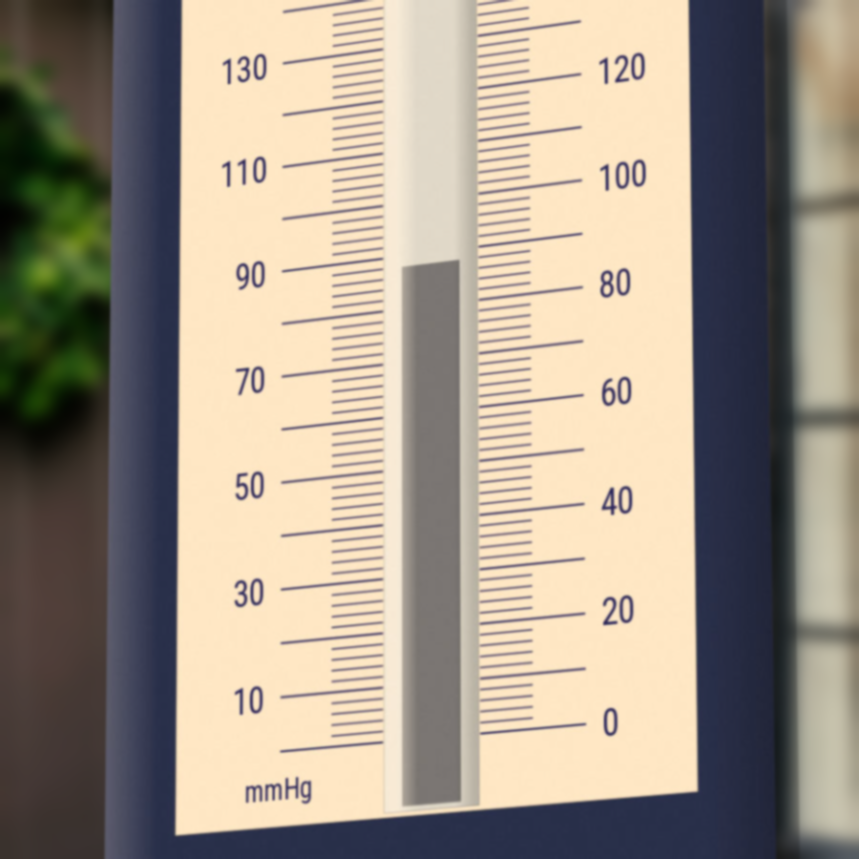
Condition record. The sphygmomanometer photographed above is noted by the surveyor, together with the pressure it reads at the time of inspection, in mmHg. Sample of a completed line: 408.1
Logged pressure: 88
